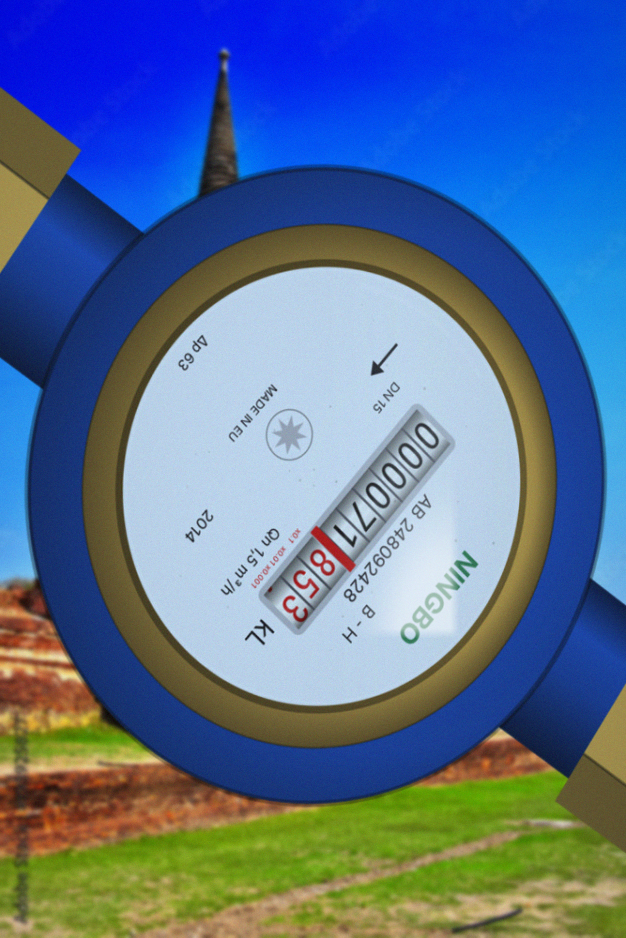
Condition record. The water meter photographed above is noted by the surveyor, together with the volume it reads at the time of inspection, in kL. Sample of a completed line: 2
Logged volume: 71.853
